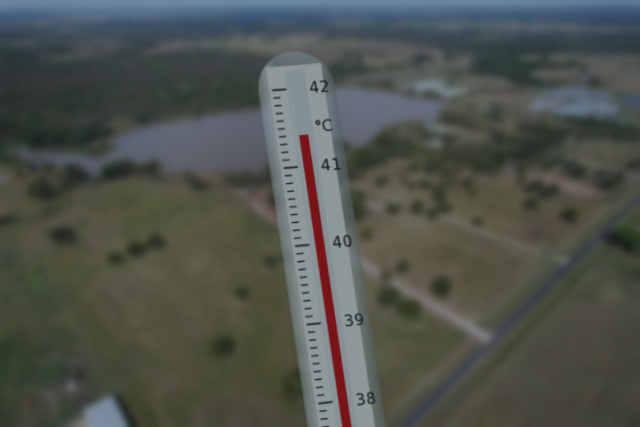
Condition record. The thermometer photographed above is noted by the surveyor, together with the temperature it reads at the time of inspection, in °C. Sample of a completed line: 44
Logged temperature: 41.4
